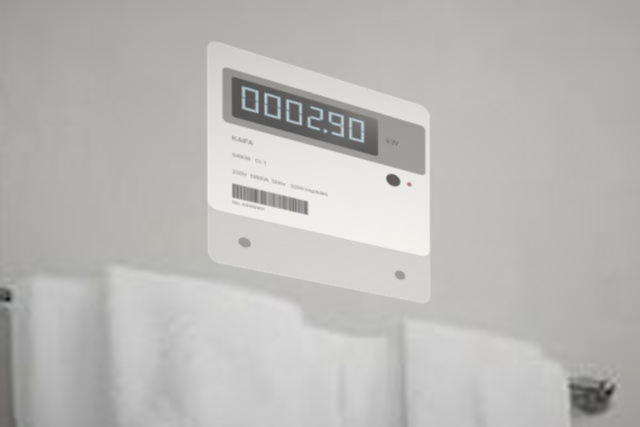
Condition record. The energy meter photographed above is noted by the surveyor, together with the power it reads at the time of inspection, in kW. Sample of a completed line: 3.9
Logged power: 2.90
